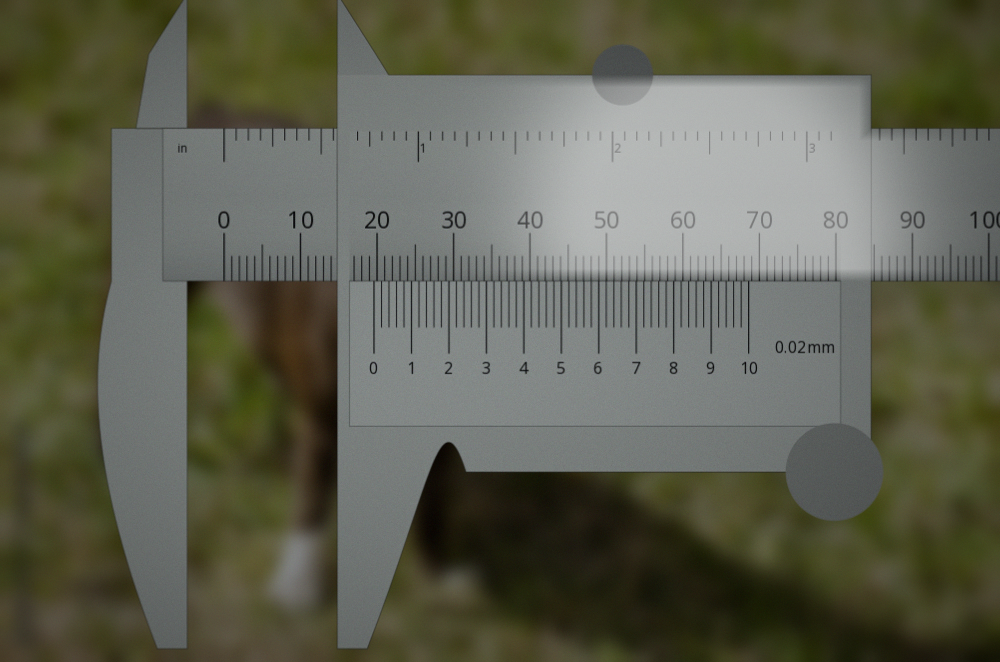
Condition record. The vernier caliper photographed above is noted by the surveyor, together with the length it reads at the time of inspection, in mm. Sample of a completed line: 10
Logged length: 19.6
